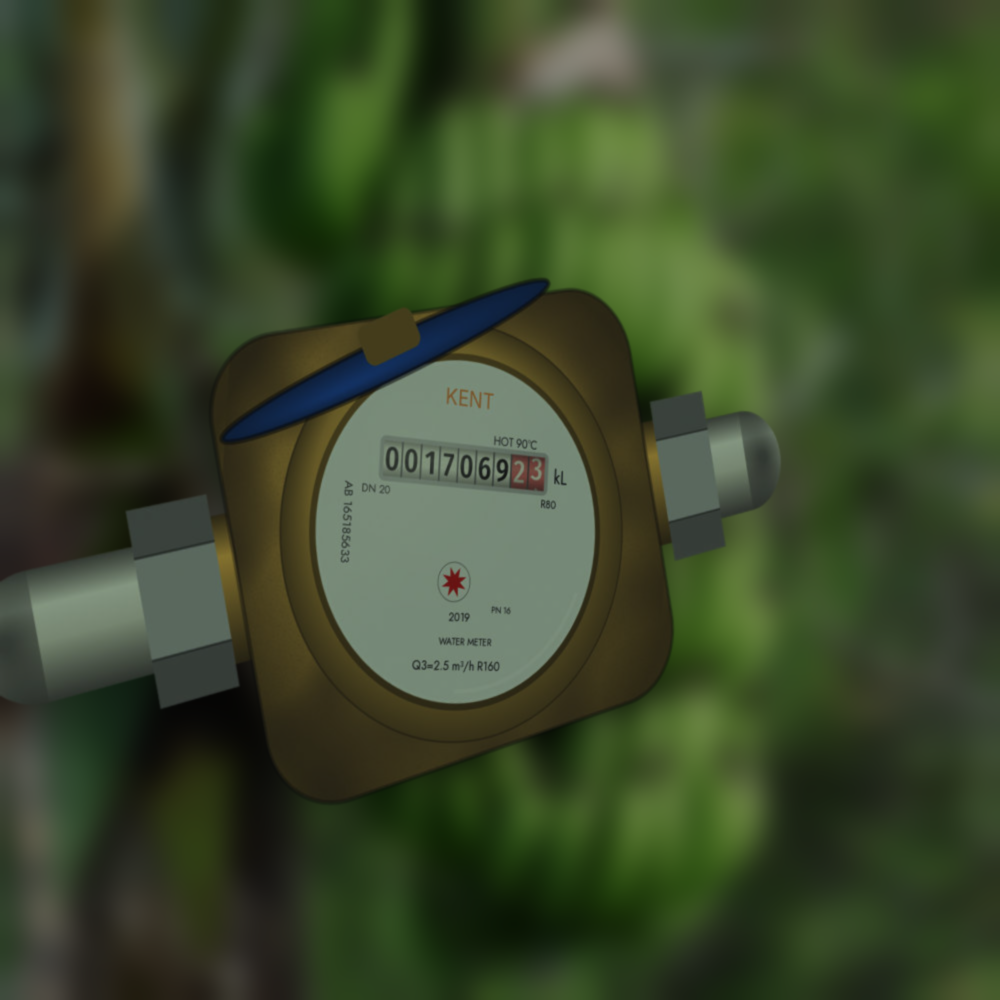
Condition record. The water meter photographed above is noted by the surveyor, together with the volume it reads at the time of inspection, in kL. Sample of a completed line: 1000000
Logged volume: 17069.23
